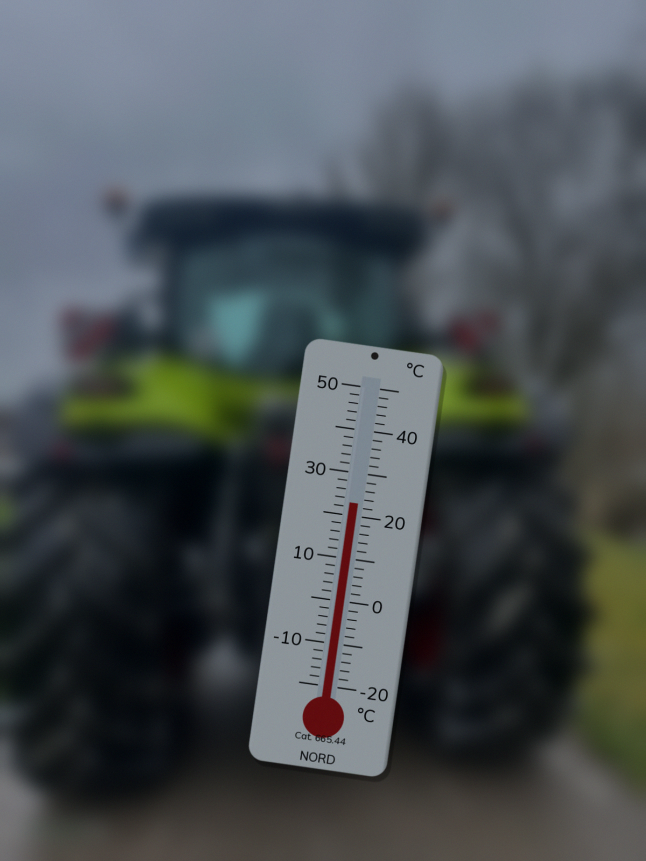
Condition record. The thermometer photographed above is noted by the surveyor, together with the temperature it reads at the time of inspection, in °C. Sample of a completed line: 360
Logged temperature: 23
